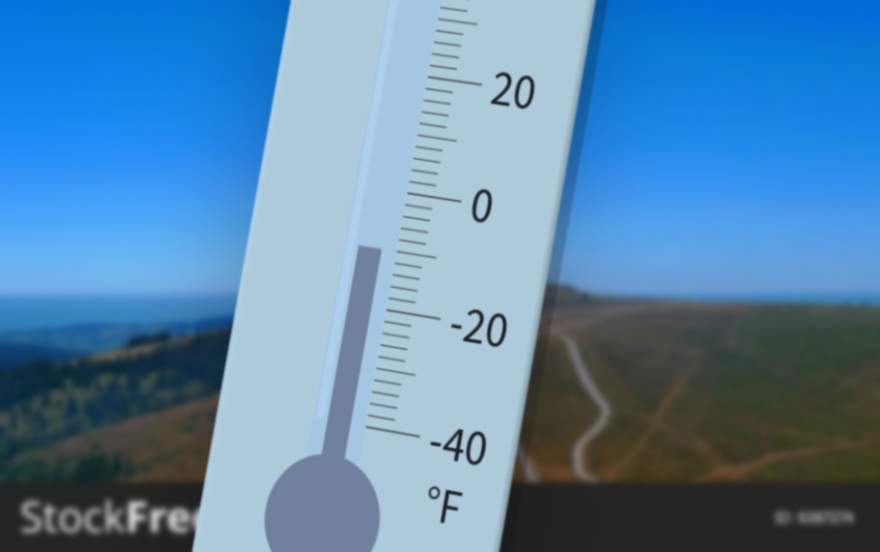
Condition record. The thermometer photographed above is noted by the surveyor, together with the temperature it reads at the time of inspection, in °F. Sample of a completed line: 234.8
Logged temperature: -10
